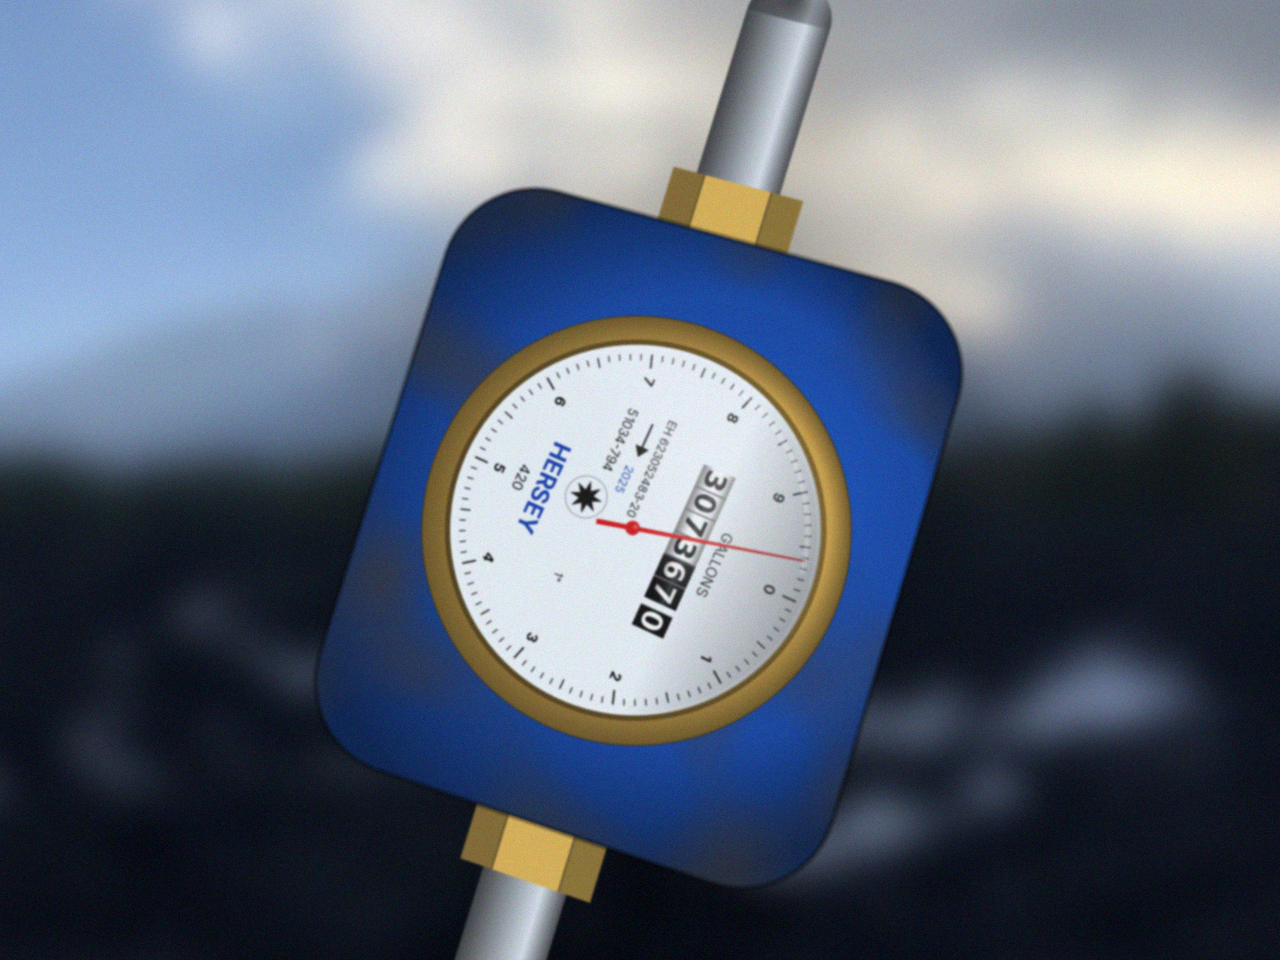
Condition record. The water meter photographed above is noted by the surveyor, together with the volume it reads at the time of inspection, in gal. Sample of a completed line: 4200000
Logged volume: 3073669.6
